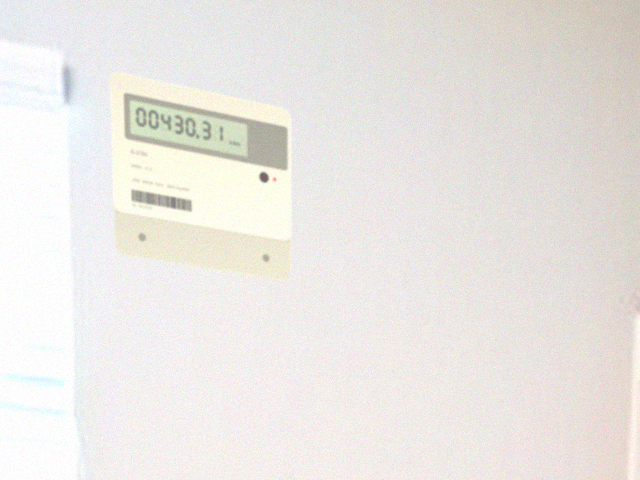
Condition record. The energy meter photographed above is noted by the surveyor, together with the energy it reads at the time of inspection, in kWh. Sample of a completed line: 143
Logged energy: 430.31
